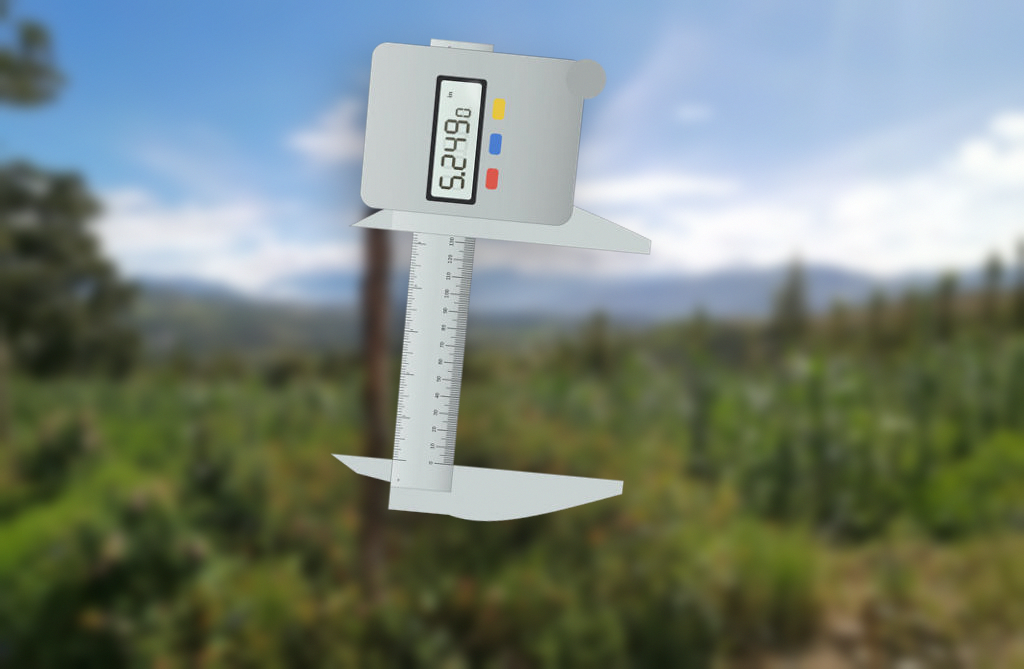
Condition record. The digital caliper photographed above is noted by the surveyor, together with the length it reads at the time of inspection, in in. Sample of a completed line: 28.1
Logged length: 5.2490
